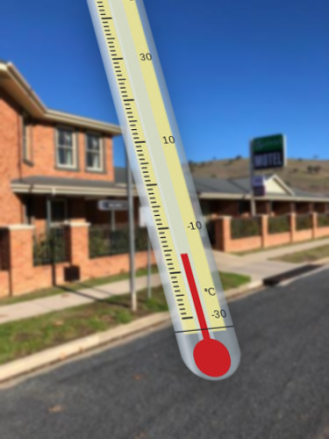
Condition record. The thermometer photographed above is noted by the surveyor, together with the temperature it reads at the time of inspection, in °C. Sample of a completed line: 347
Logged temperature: -16
